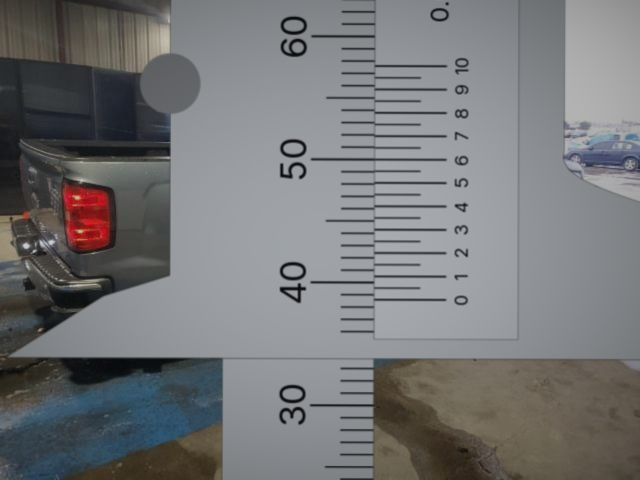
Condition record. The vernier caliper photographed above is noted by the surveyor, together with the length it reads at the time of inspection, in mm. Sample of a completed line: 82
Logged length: 38.6
